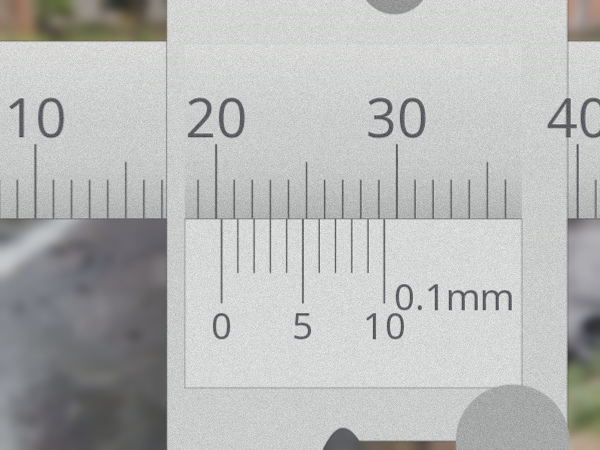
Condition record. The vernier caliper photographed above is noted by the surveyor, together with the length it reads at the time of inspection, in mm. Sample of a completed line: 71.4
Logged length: 20.3
